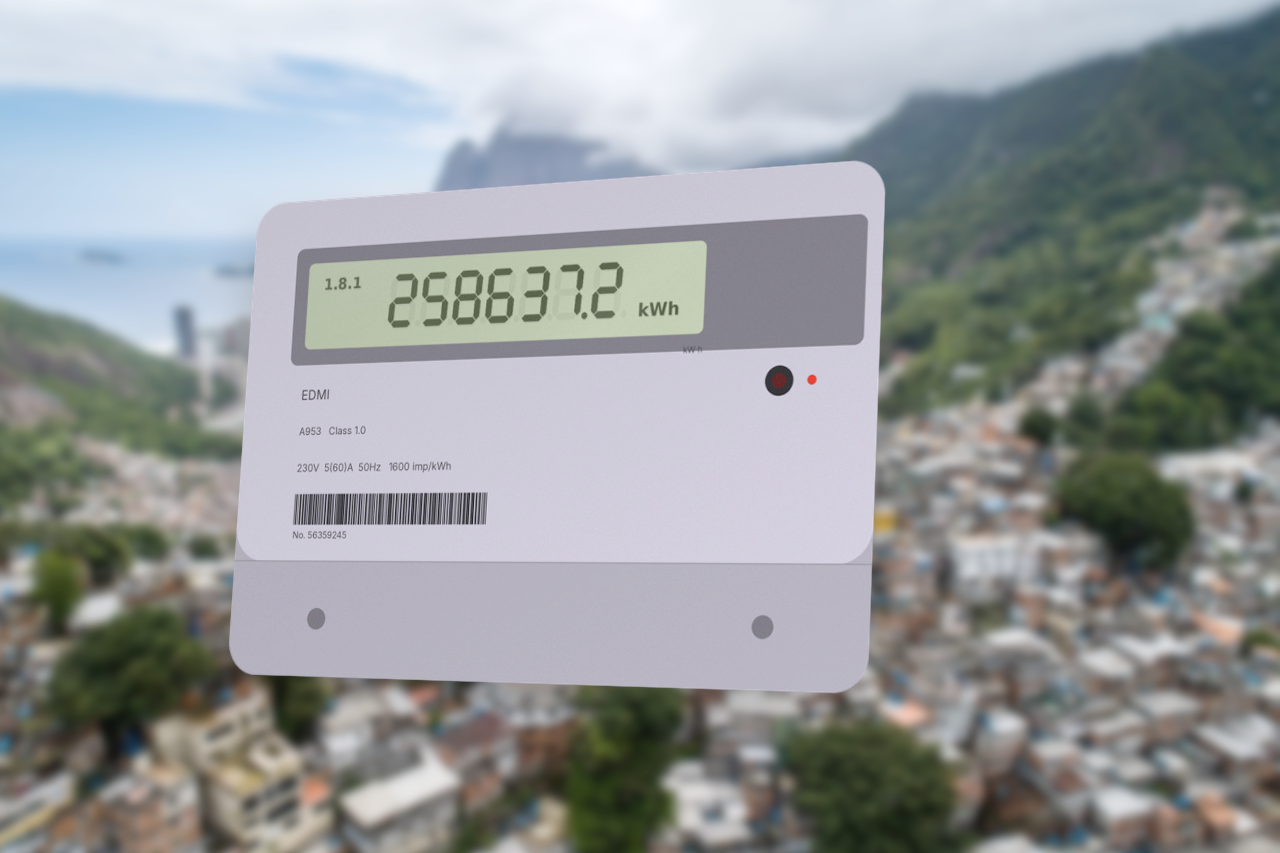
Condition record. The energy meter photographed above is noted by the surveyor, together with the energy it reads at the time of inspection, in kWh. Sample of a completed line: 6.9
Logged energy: 258637.2
